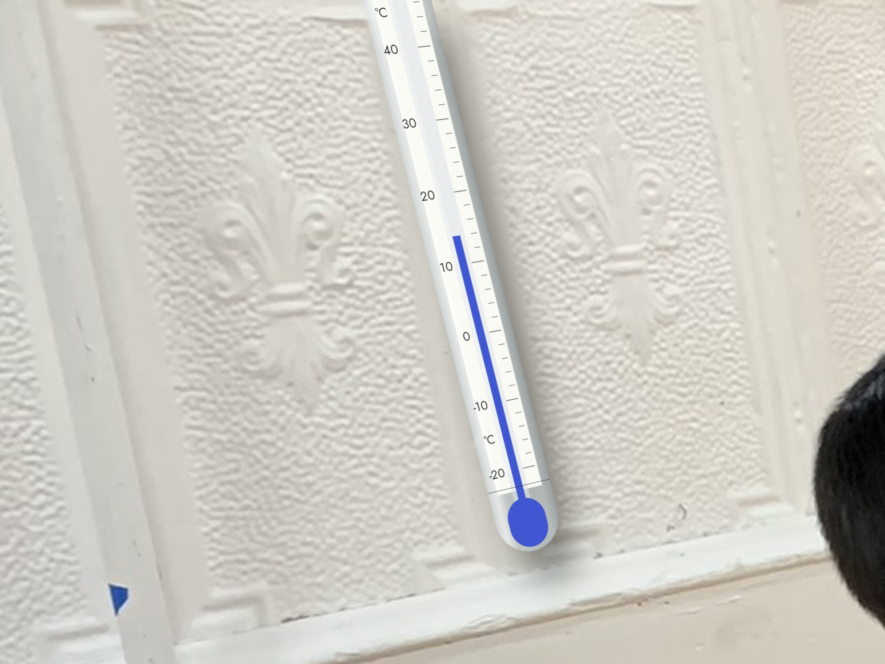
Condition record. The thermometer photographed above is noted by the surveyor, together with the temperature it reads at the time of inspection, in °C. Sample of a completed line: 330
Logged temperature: 14
